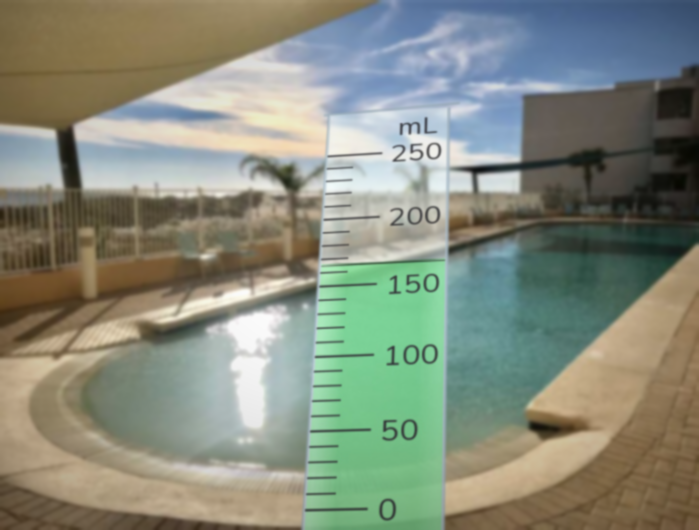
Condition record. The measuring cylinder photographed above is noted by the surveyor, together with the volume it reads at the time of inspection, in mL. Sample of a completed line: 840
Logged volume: 165
